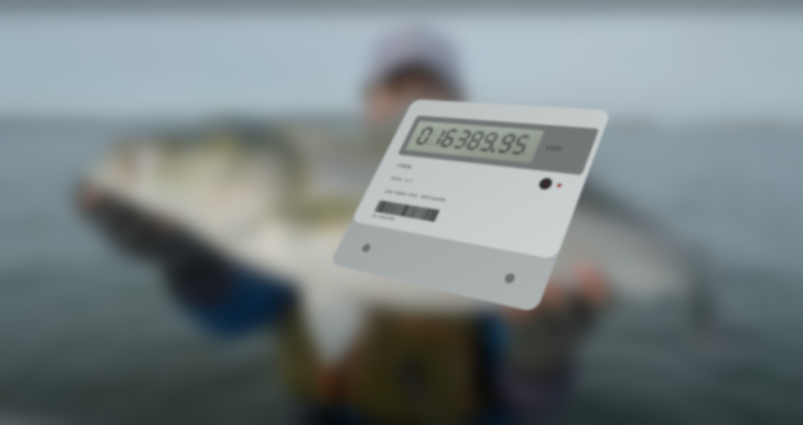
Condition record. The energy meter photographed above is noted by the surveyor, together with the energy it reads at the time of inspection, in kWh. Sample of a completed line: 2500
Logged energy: 16389.95
